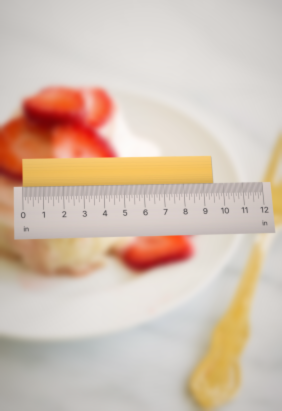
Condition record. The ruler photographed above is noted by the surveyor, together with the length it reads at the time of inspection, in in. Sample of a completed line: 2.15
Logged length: 9.5
